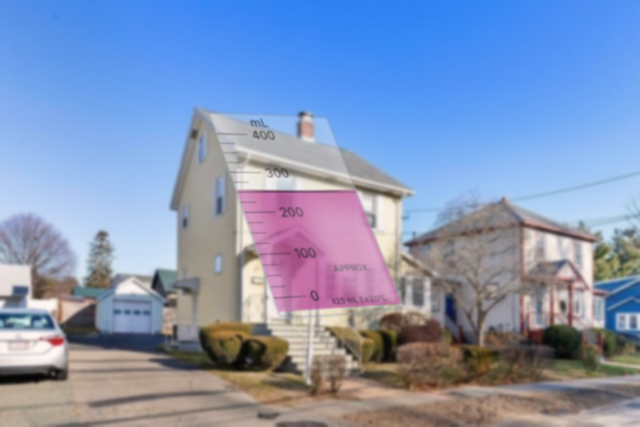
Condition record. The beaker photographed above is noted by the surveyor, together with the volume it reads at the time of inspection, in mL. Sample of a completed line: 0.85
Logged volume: 250
